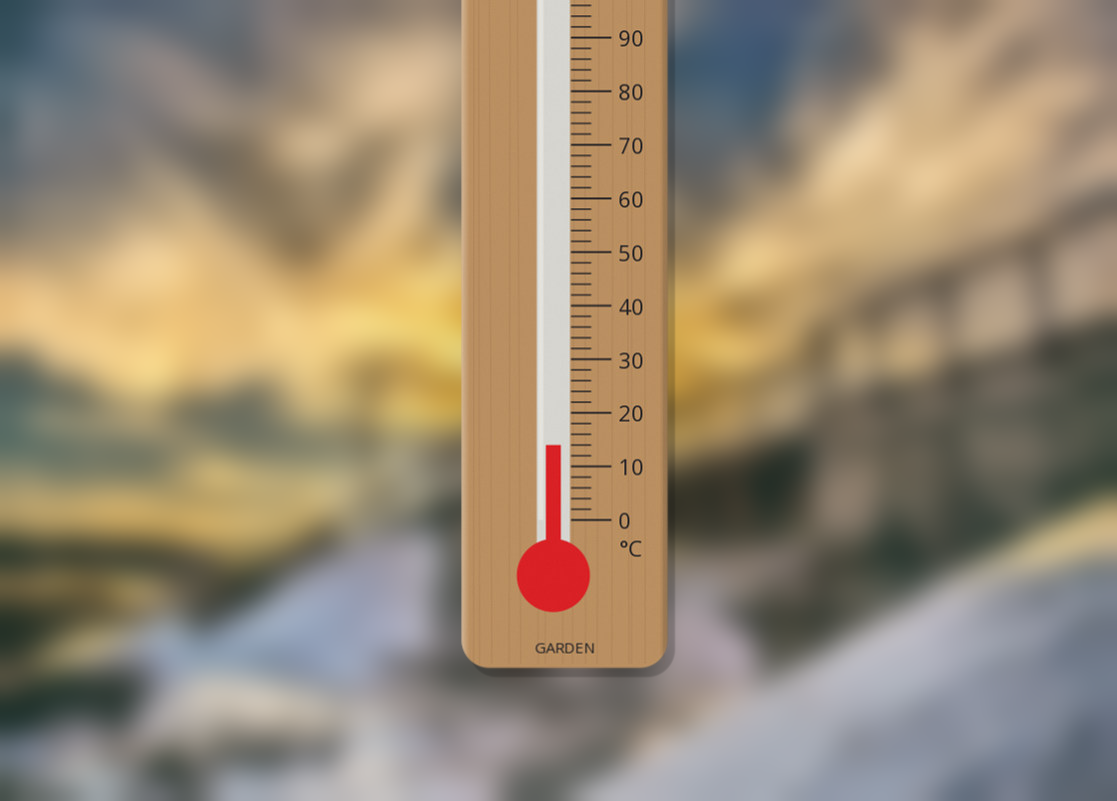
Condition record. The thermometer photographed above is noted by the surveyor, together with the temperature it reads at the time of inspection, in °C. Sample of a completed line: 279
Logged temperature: 14
